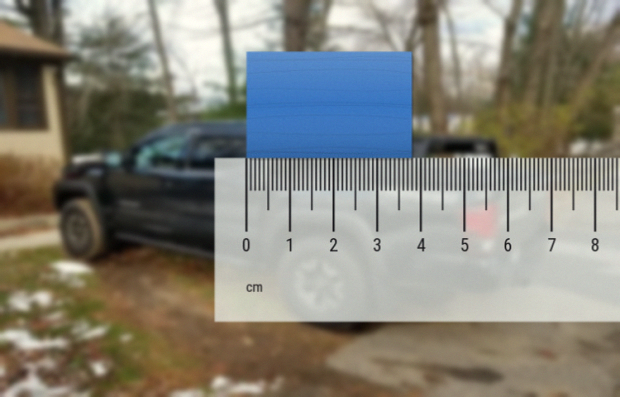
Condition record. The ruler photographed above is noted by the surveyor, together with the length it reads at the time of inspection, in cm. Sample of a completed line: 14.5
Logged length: 3.8
